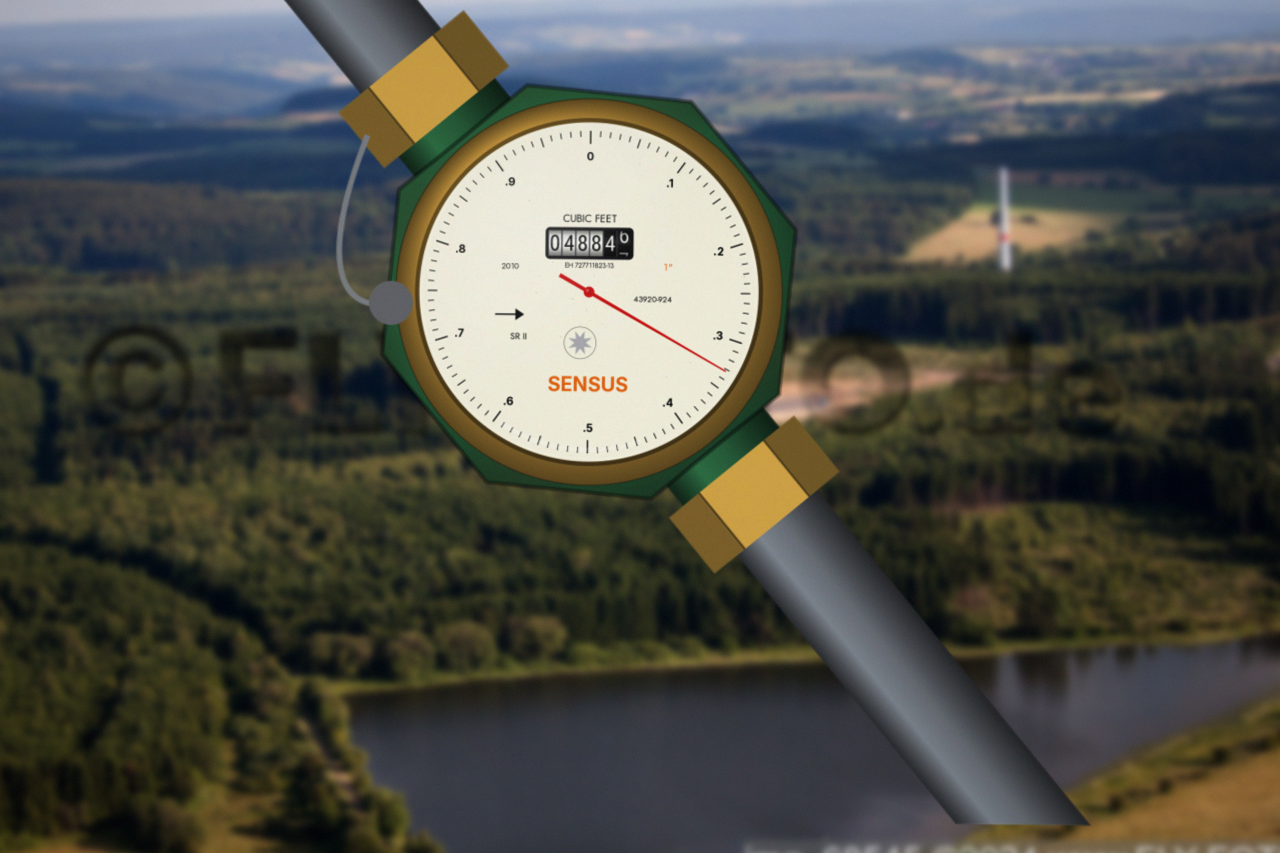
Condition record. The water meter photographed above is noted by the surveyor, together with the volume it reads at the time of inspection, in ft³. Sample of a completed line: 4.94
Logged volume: 48846.33
